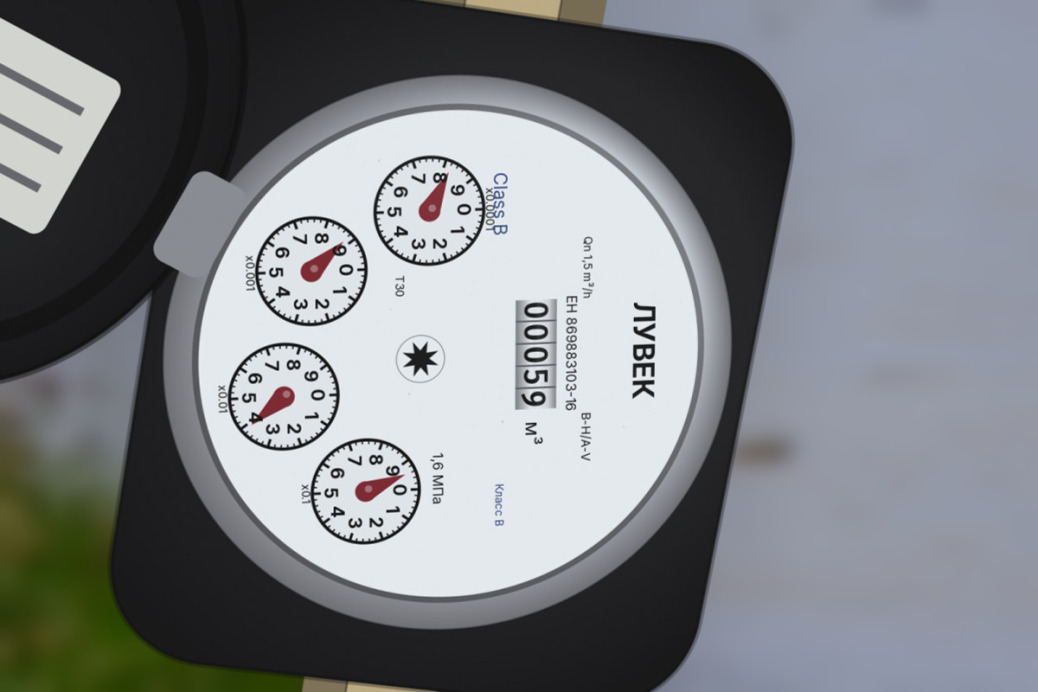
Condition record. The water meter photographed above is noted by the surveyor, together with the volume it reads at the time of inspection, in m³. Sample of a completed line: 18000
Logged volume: 58.9388
